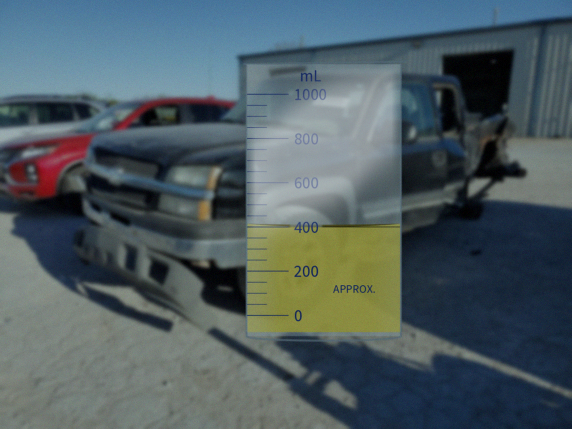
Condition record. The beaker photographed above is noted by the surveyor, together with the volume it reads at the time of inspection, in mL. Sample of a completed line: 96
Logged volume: 400
